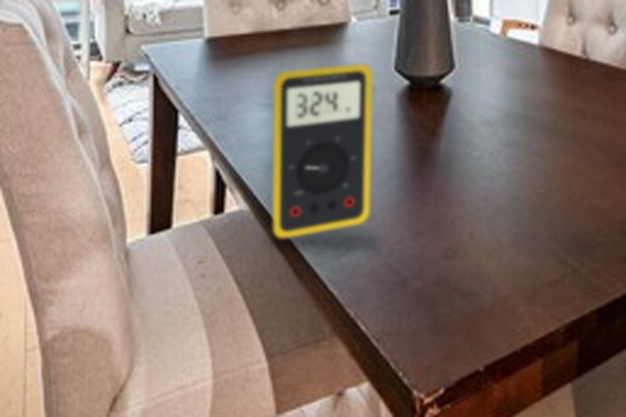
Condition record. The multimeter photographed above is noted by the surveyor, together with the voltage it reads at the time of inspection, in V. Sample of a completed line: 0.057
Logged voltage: 324
